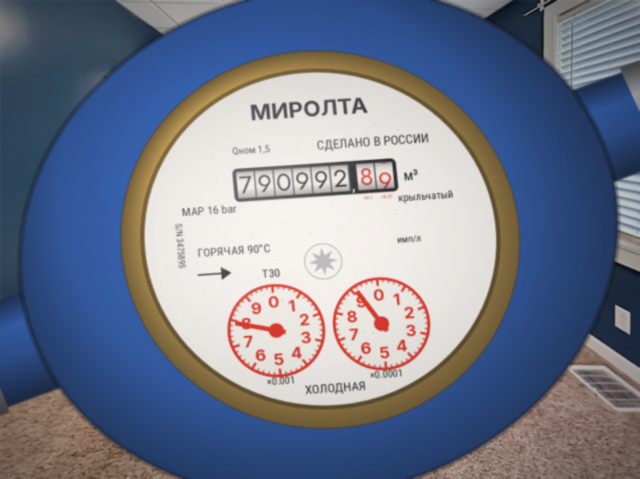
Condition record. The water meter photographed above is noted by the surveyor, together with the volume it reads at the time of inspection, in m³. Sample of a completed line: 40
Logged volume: 790992.8879
